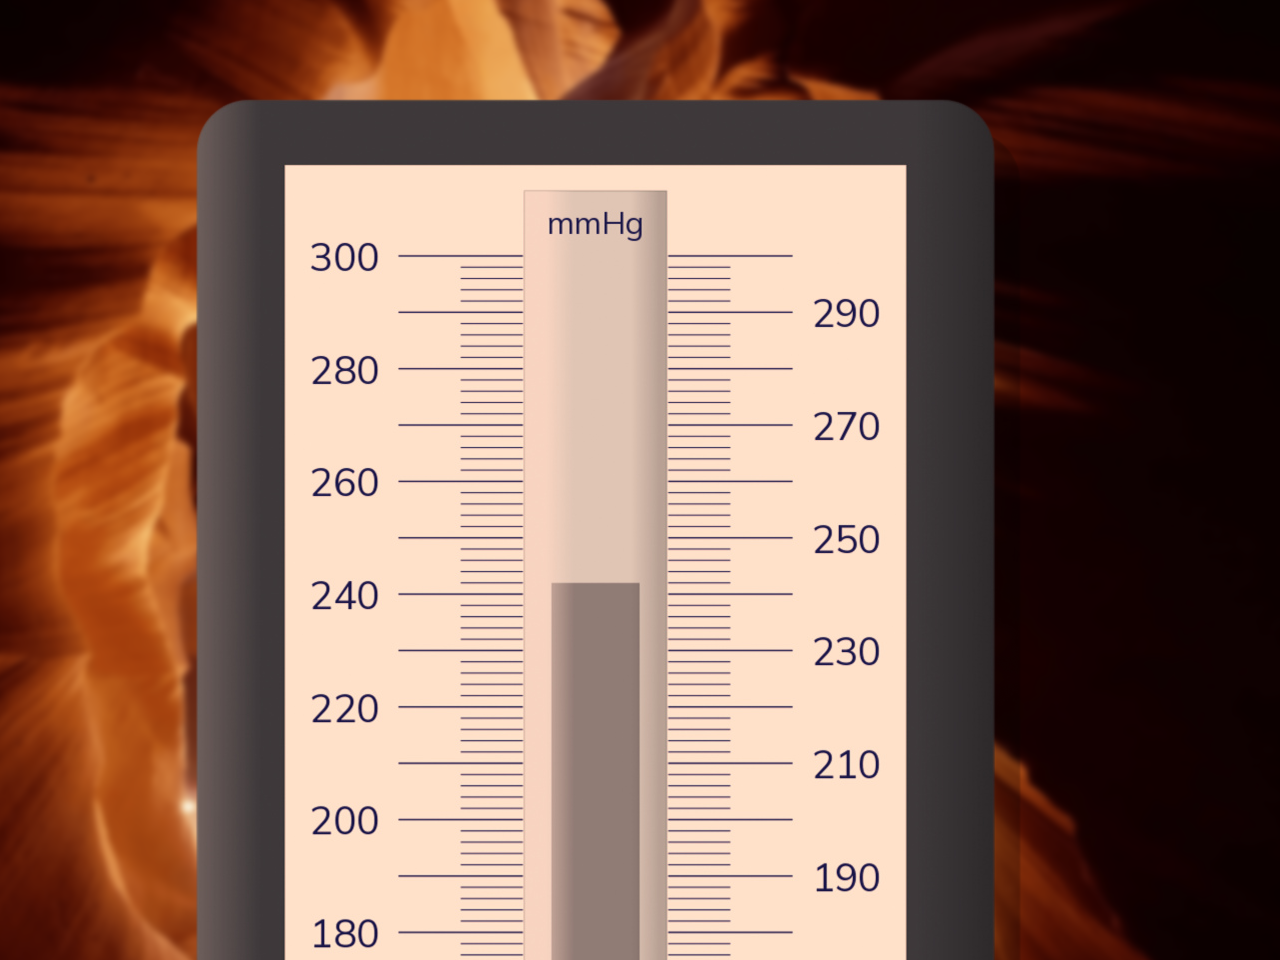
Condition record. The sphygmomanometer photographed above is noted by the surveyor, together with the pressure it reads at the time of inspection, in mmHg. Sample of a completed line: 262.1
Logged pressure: 242
